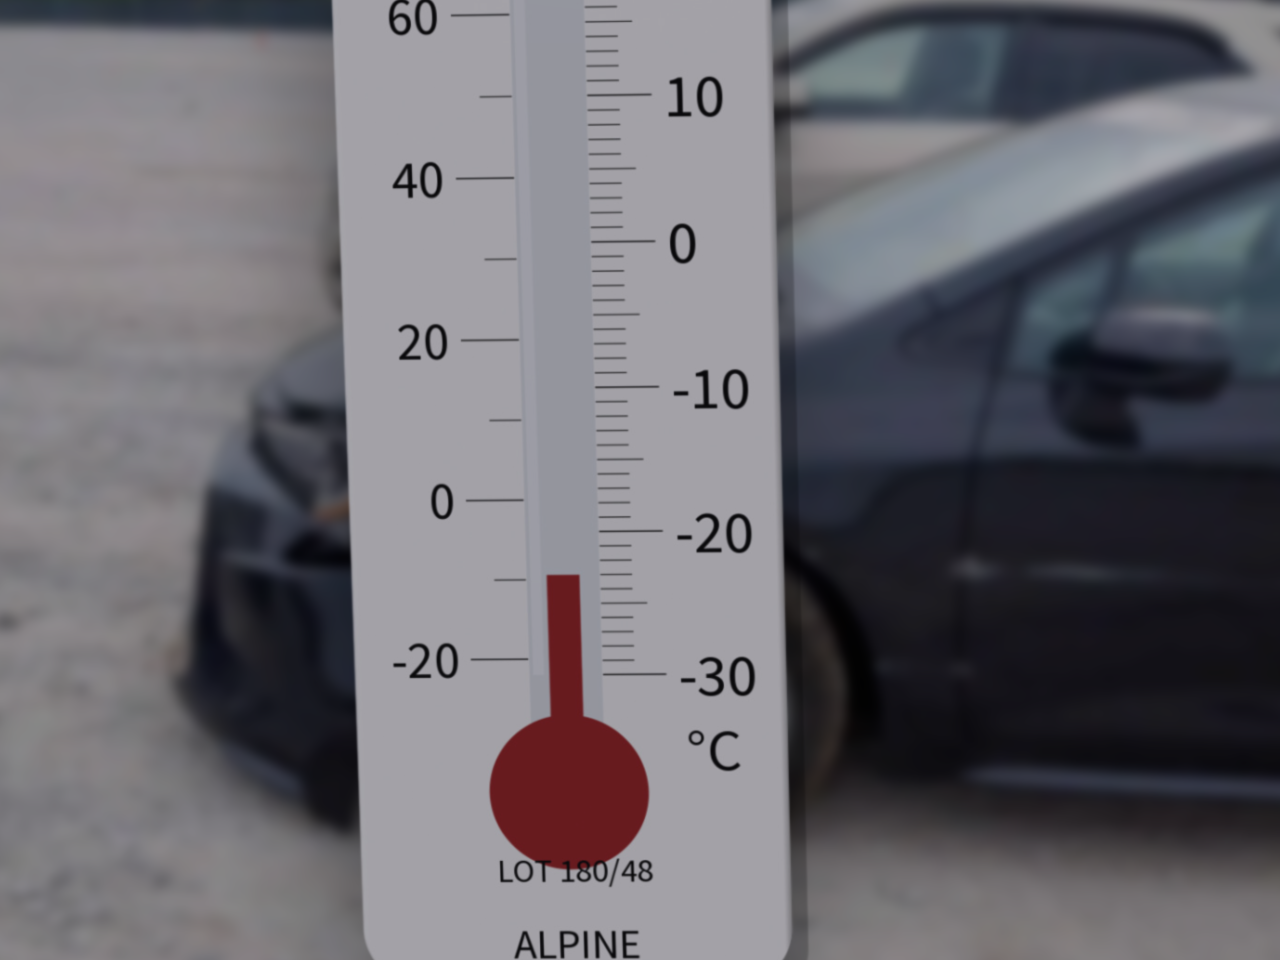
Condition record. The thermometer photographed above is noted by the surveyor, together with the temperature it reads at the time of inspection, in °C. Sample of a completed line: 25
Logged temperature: -23
